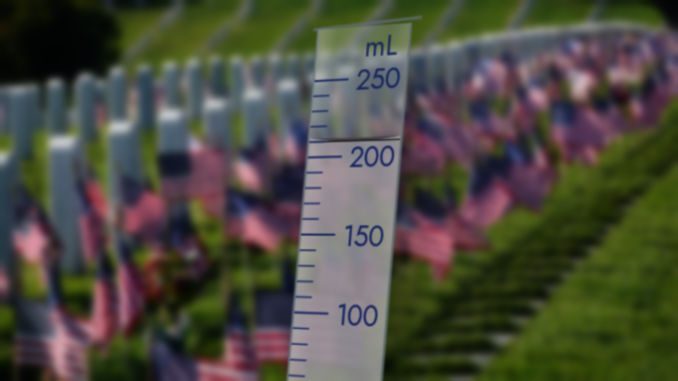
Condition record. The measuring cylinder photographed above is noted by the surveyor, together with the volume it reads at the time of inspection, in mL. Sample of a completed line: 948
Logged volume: 210
